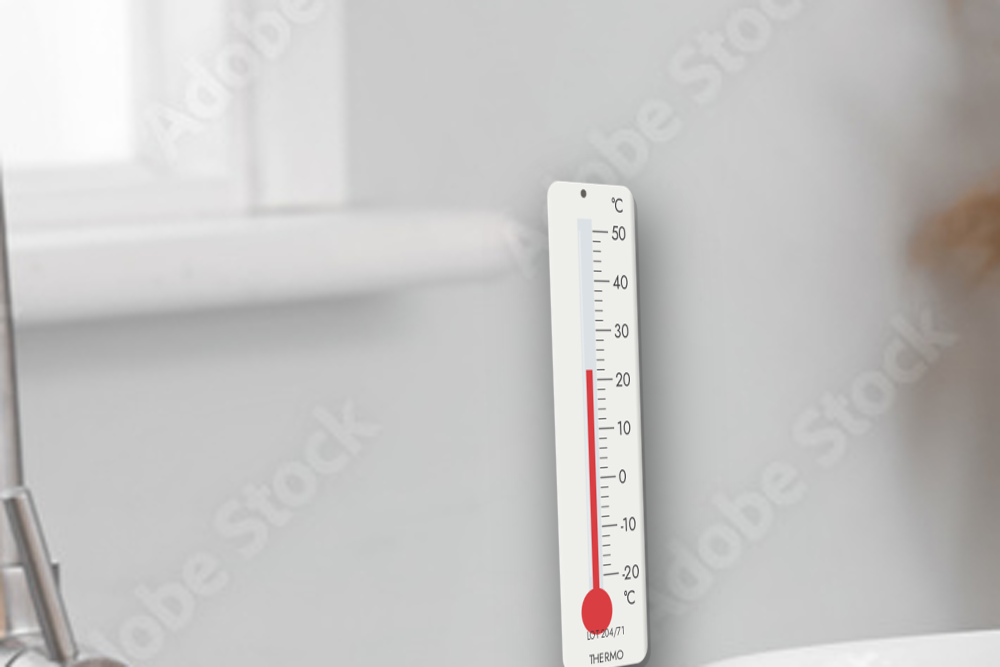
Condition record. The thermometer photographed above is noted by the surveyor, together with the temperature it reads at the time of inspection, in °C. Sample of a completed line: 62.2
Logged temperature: 22
